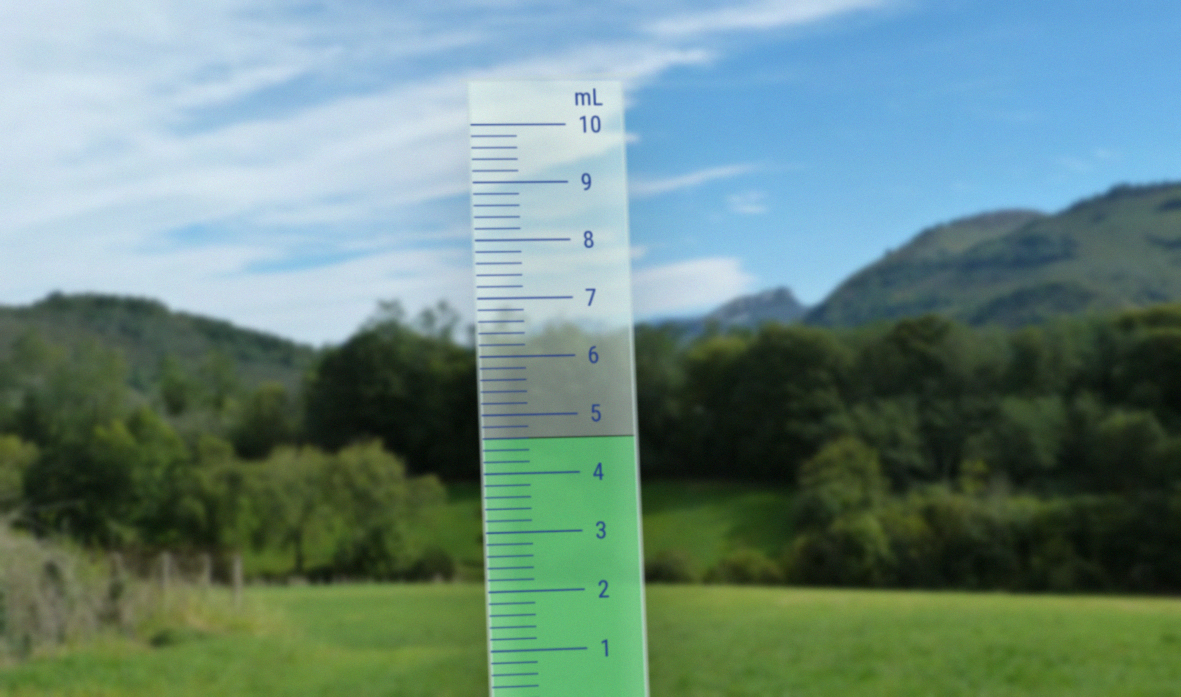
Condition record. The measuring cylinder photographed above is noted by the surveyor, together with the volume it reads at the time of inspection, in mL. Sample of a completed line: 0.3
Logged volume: 4.6
